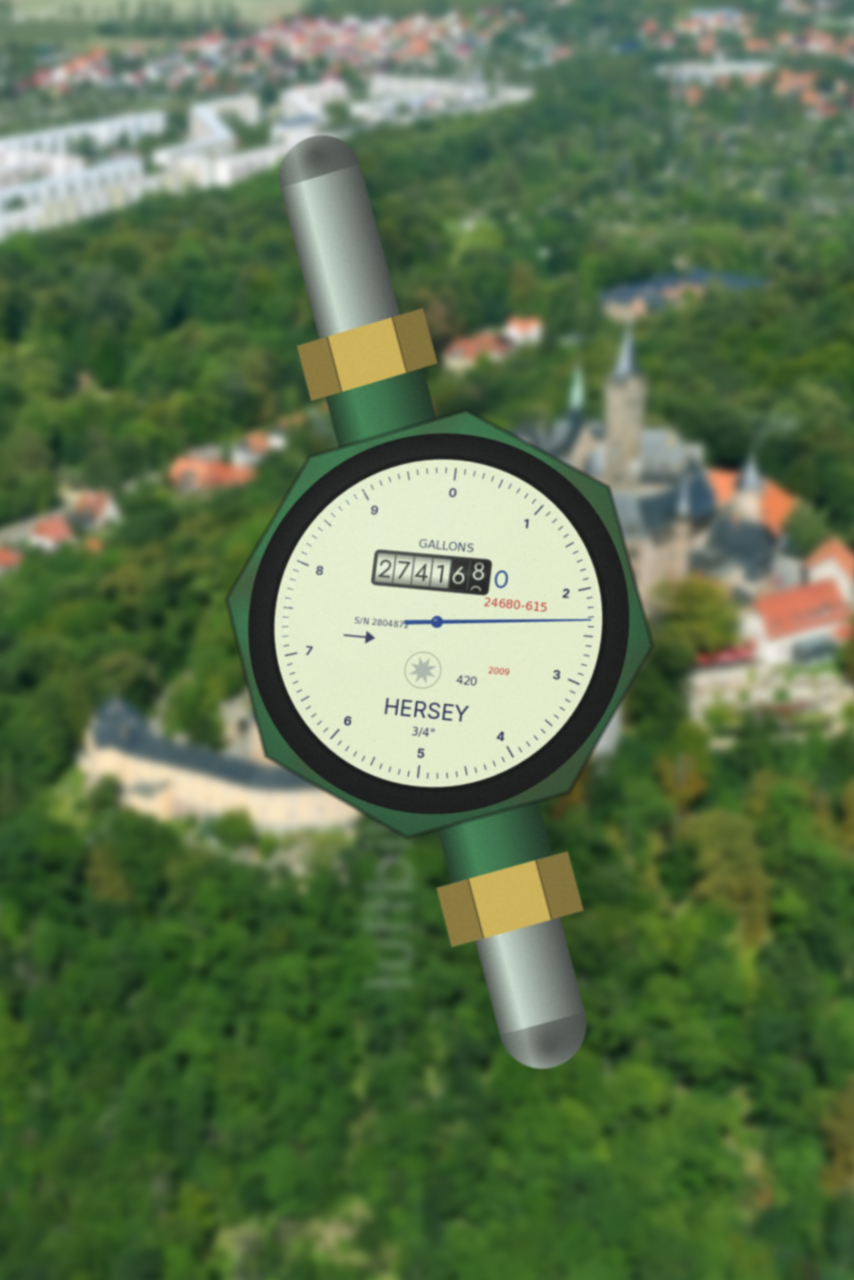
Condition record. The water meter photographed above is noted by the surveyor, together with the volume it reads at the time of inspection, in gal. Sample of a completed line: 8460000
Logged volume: 2741682.3
